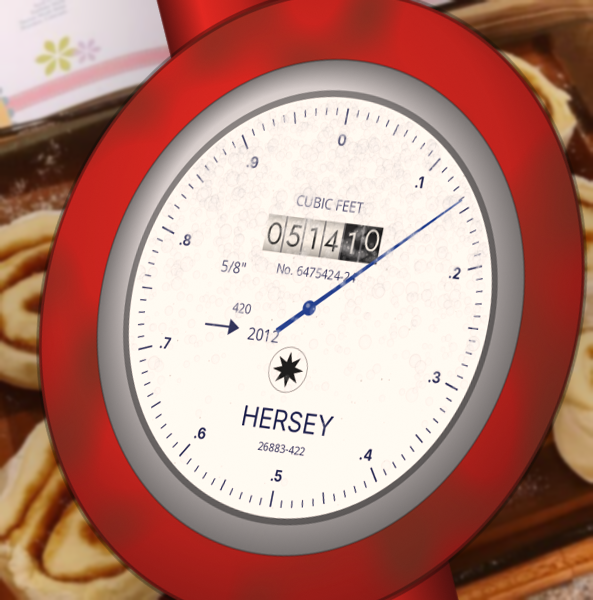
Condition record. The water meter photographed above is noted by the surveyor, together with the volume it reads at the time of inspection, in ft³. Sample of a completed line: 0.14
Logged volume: 51410.14
